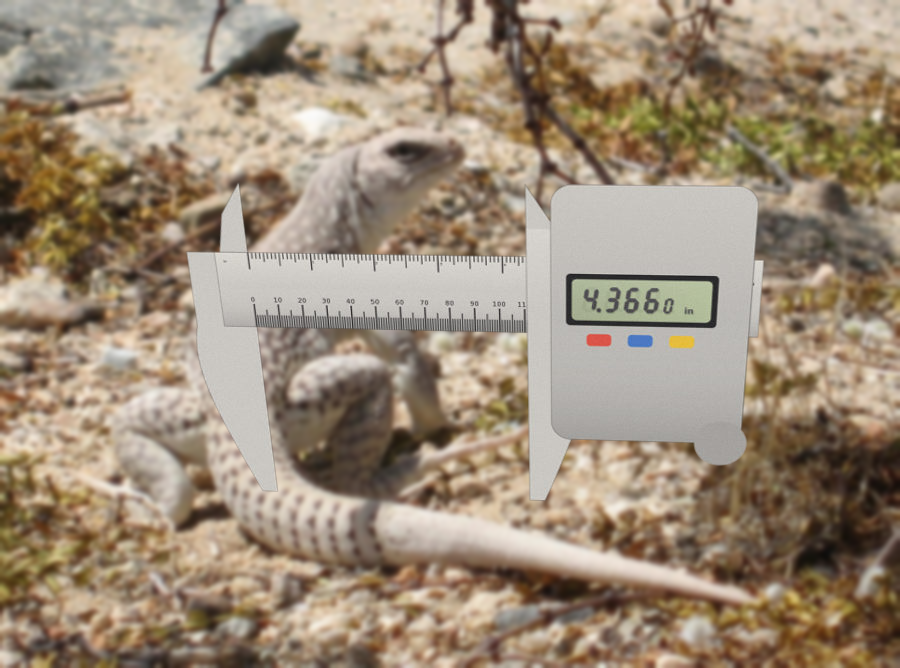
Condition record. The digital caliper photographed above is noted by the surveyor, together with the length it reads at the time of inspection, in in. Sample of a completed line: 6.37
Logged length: 4.3660
